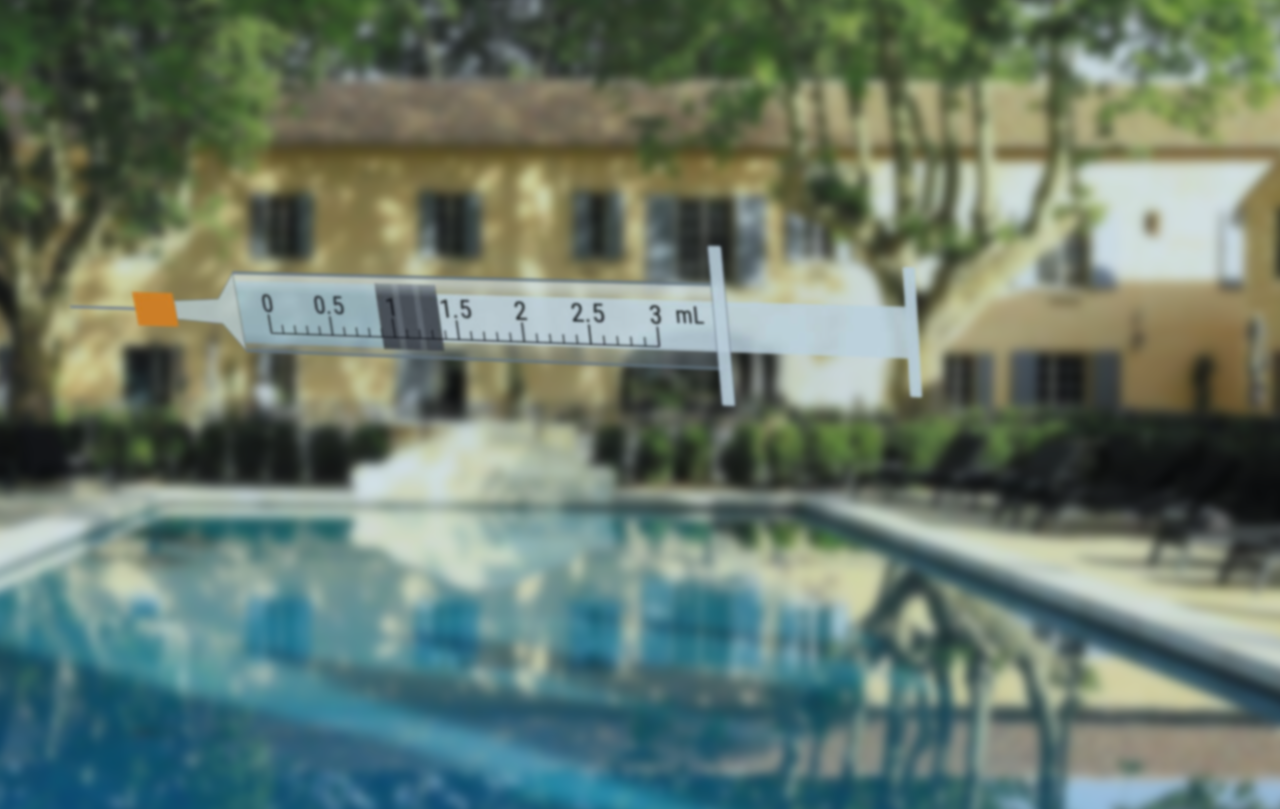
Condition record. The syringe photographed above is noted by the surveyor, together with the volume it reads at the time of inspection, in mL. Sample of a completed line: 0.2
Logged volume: 0.9
